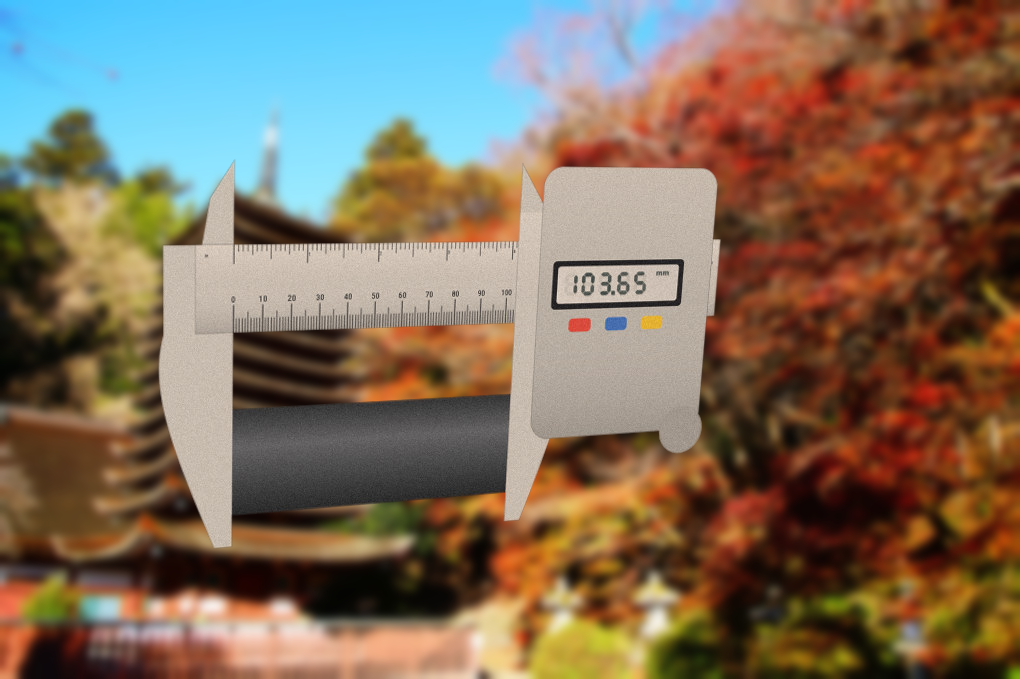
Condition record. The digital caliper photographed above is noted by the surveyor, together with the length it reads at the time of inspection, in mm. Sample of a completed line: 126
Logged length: 103.65
